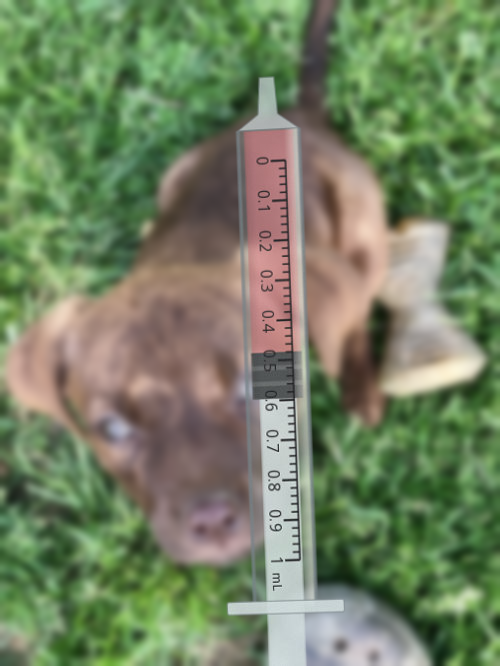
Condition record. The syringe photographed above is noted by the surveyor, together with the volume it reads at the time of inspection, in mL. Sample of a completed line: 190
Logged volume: 0.48
